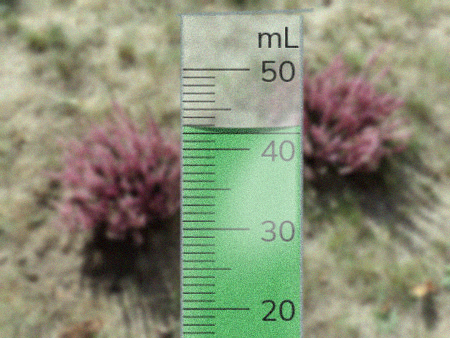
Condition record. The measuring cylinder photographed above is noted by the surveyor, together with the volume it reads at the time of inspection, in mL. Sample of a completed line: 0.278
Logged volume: 42
